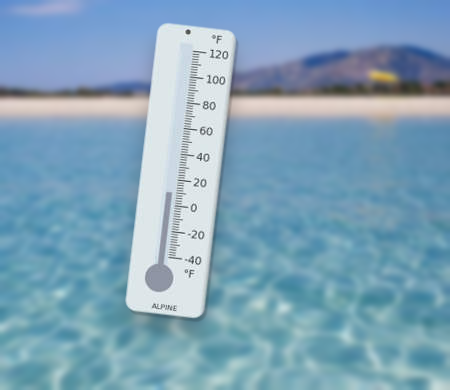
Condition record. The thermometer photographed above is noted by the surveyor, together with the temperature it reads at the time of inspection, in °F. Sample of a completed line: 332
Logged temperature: 10
